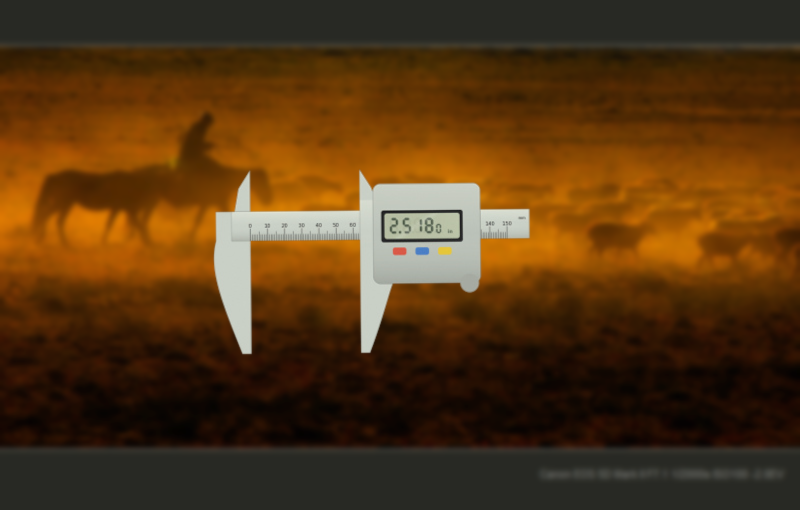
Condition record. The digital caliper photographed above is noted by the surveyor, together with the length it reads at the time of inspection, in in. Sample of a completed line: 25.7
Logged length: 2.5180
